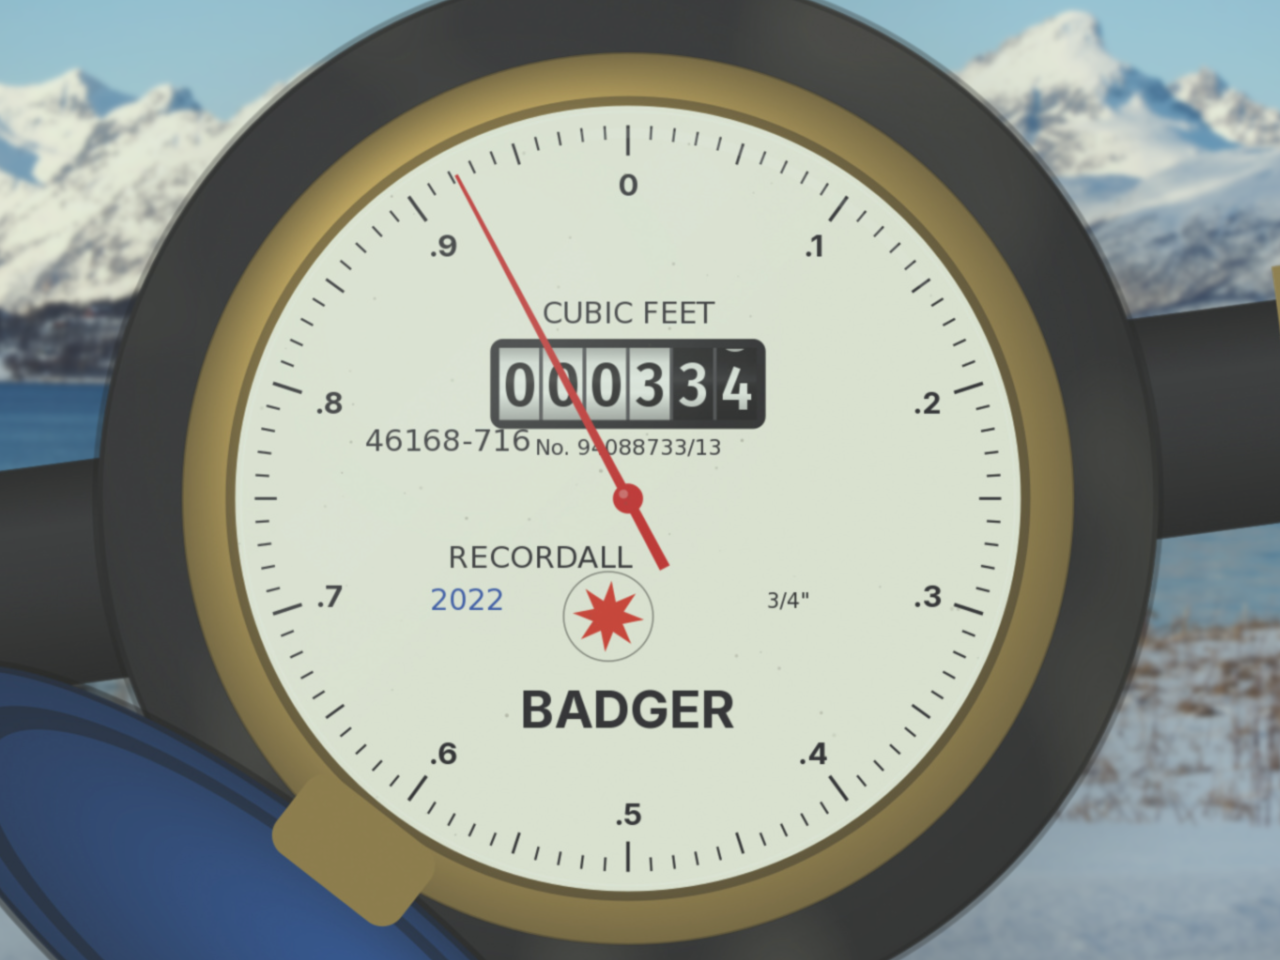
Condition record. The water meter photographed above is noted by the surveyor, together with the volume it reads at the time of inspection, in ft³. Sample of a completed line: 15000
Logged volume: 333.92
